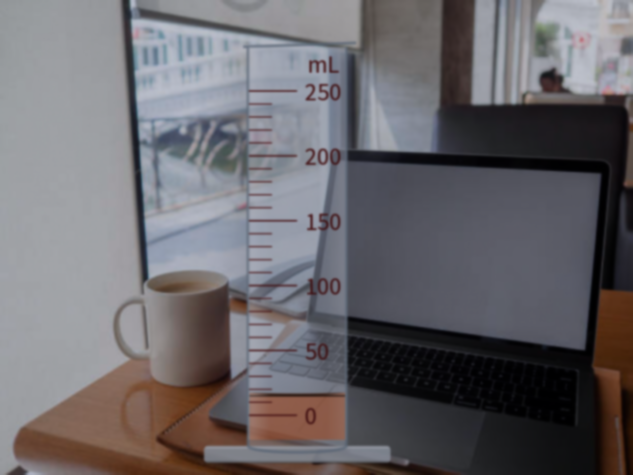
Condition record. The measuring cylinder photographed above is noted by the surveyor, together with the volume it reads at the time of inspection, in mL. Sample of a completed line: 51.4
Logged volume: 15
